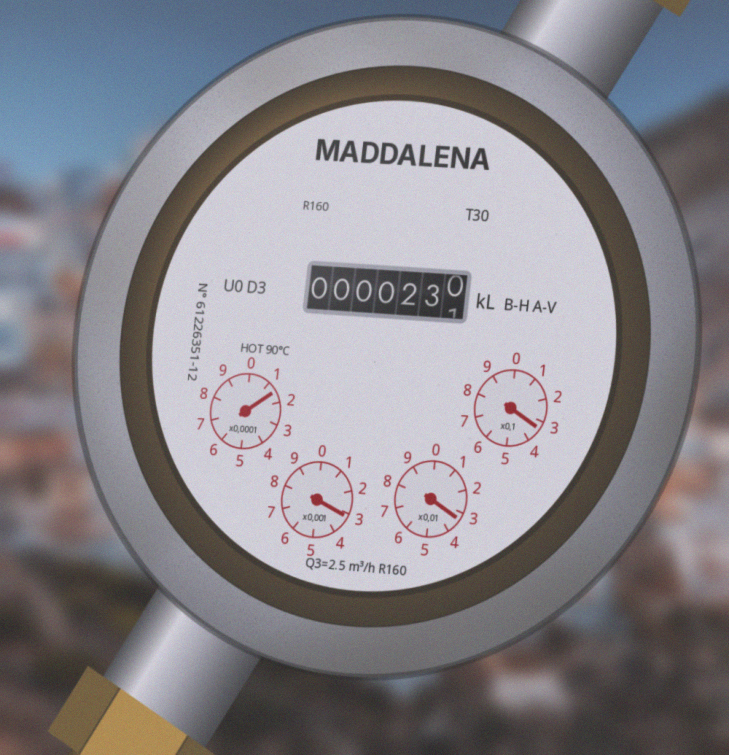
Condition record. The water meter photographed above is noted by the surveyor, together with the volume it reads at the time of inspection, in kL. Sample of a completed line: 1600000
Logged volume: 230.3331
